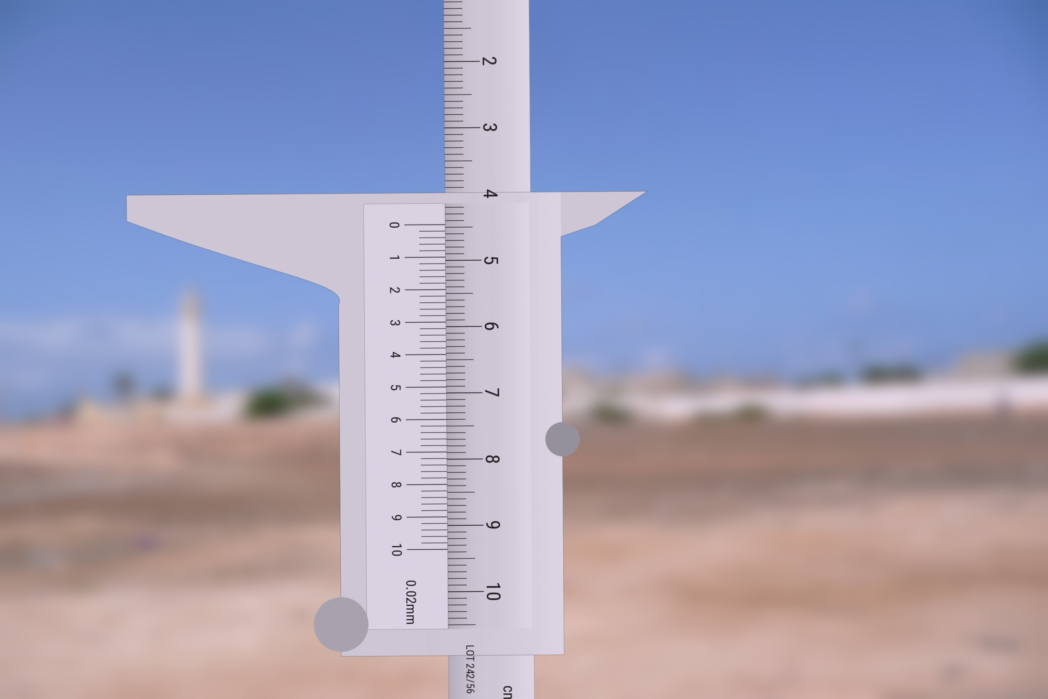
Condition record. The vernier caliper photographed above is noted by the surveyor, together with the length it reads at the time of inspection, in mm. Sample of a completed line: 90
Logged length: 44.6
